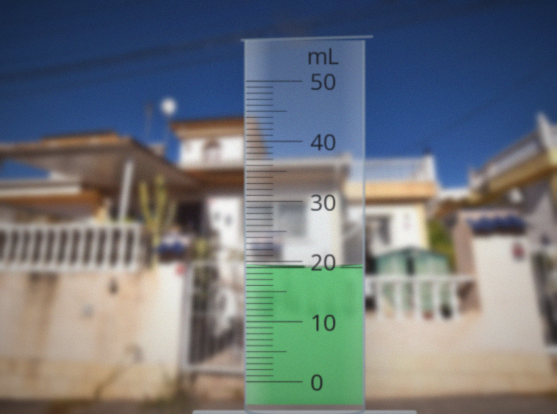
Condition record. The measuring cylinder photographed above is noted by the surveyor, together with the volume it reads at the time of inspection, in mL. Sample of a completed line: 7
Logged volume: 19
